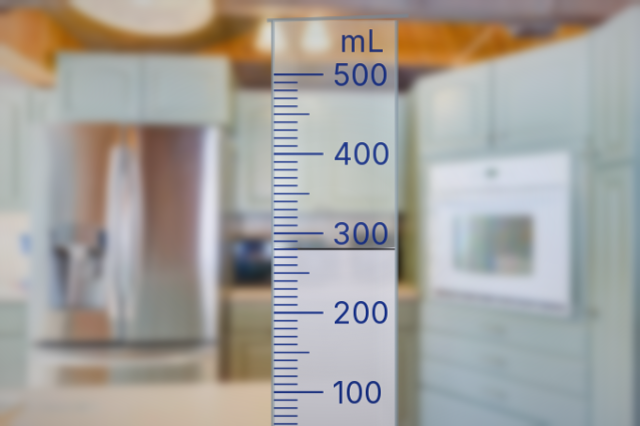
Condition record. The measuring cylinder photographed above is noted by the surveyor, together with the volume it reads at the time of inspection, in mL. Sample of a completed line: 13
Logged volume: 280
